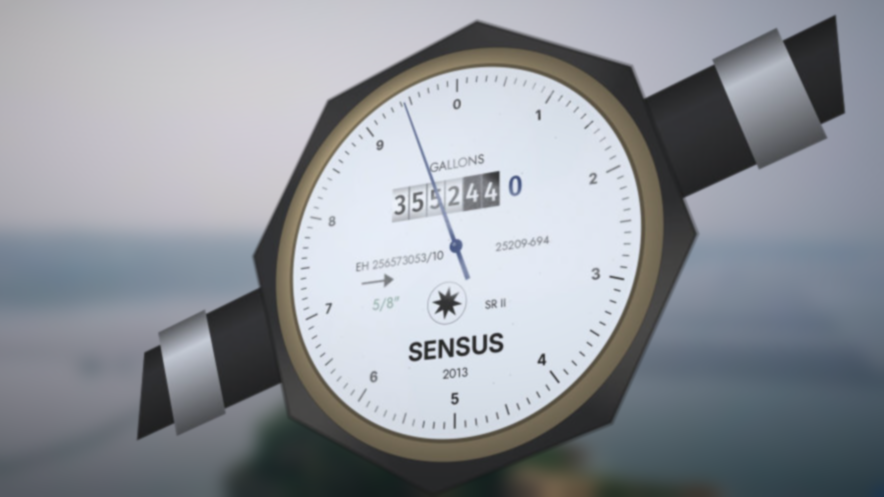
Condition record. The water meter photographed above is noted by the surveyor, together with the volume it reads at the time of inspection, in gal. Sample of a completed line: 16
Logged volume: 3552439.4
